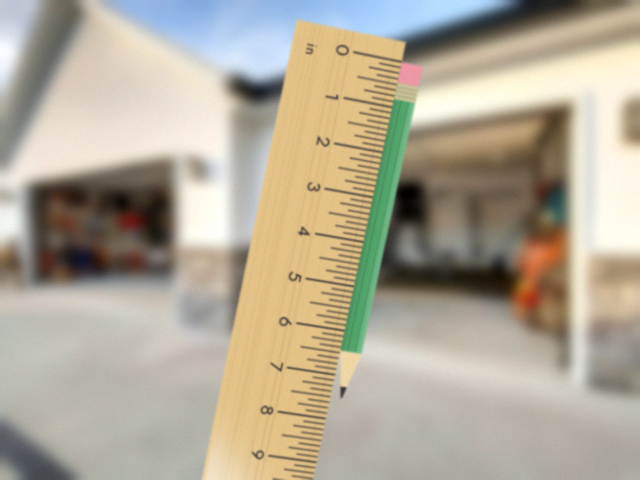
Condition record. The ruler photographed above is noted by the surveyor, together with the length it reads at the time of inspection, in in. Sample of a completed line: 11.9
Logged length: 7.5
